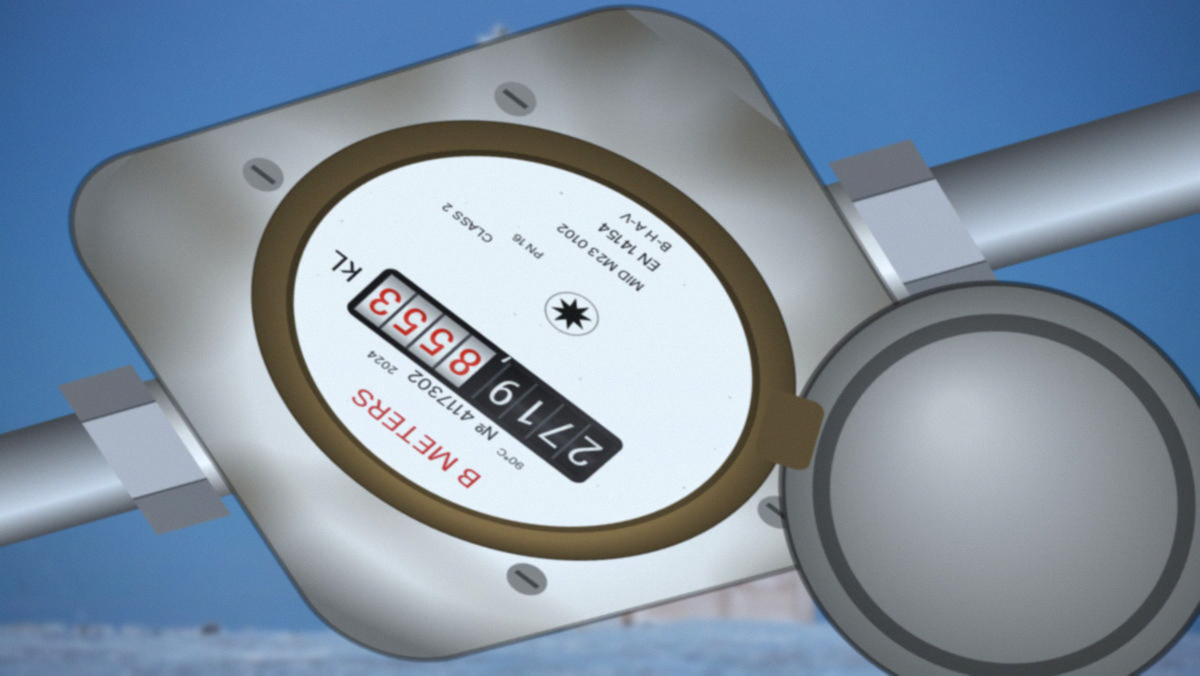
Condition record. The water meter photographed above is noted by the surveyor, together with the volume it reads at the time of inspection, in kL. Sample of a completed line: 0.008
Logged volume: 2719.8553
